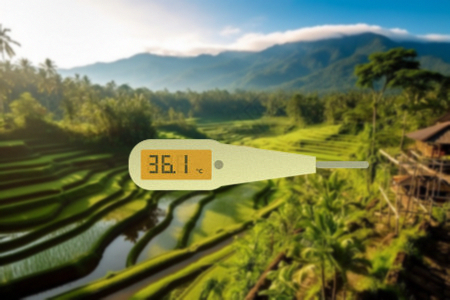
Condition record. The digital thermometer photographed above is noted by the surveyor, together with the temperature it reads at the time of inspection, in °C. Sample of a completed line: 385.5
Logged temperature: 36.1
